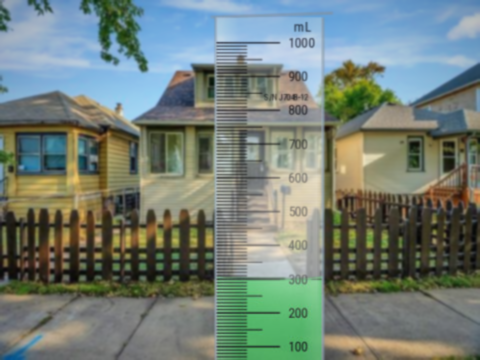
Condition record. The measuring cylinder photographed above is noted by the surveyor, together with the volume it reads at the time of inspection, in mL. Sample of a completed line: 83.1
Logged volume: 300
